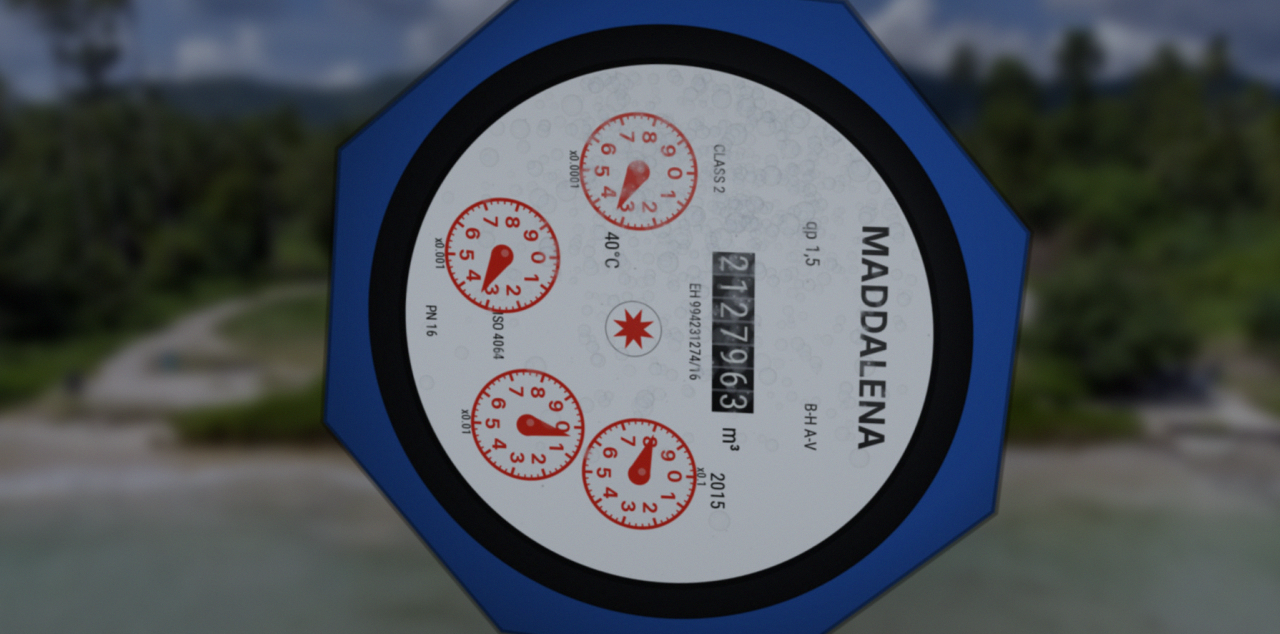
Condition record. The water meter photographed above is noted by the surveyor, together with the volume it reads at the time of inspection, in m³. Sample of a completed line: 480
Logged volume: 2127963.8033
